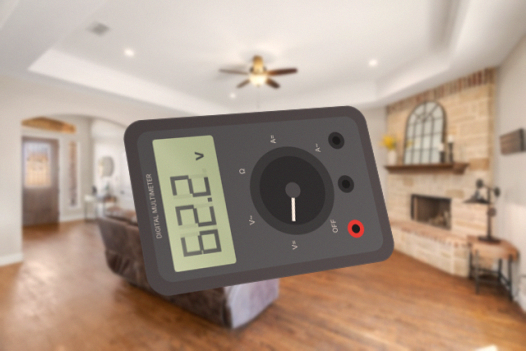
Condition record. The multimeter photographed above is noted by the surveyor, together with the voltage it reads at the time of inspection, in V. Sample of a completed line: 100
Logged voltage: 62.2
